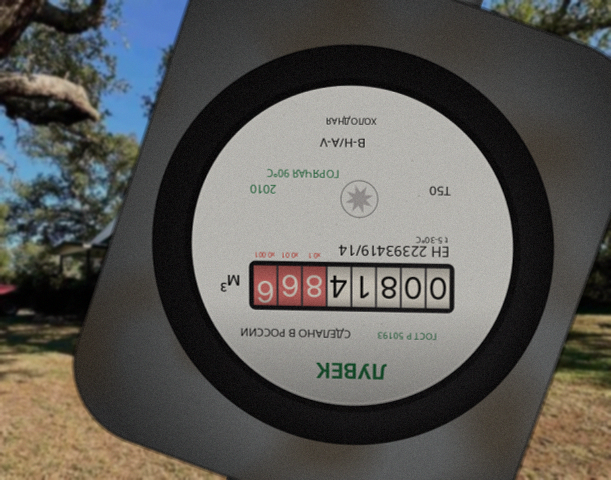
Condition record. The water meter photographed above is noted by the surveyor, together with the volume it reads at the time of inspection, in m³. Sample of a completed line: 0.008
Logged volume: 814.866
